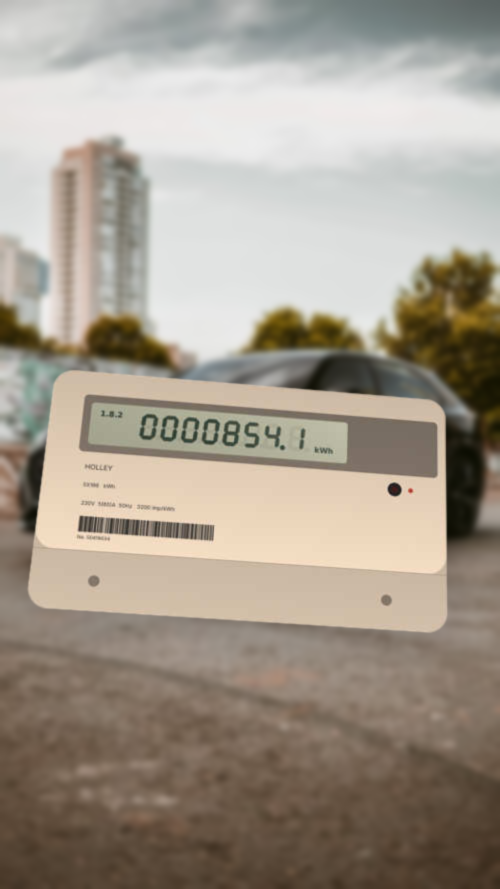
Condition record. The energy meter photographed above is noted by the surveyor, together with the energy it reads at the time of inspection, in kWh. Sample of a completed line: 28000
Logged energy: 854.1
